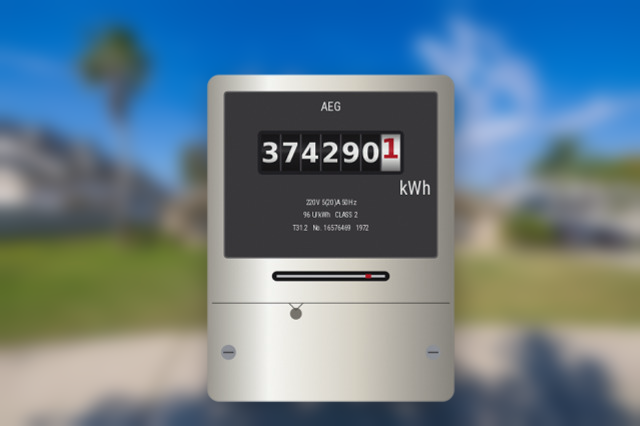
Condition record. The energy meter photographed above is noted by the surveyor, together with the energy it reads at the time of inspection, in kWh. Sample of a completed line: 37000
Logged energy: 374290.1
